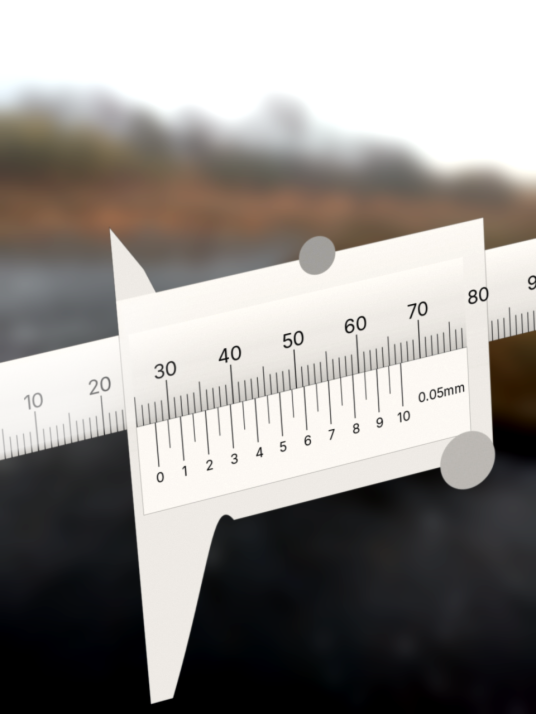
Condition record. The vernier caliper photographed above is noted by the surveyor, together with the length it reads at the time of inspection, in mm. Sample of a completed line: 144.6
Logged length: 27.8
